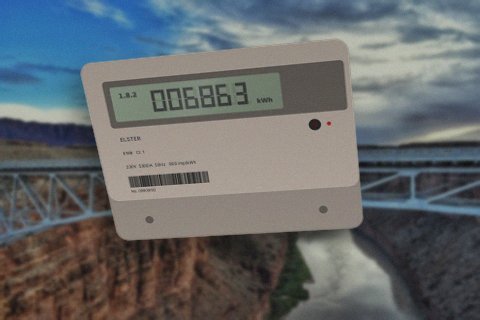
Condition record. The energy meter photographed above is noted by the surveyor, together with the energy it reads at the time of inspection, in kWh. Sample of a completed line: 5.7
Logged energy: 6863
